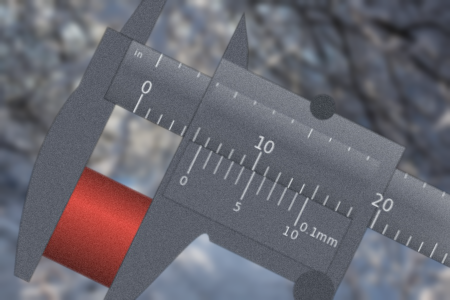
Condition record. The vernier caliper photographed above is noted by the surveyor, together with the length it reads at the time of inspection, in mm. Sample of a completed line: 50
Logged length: 5.7
